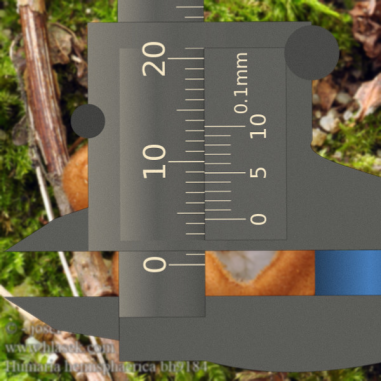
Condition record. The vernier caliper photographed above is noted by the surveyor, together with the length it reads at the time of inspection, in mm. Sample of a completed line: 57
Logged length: 4.4
